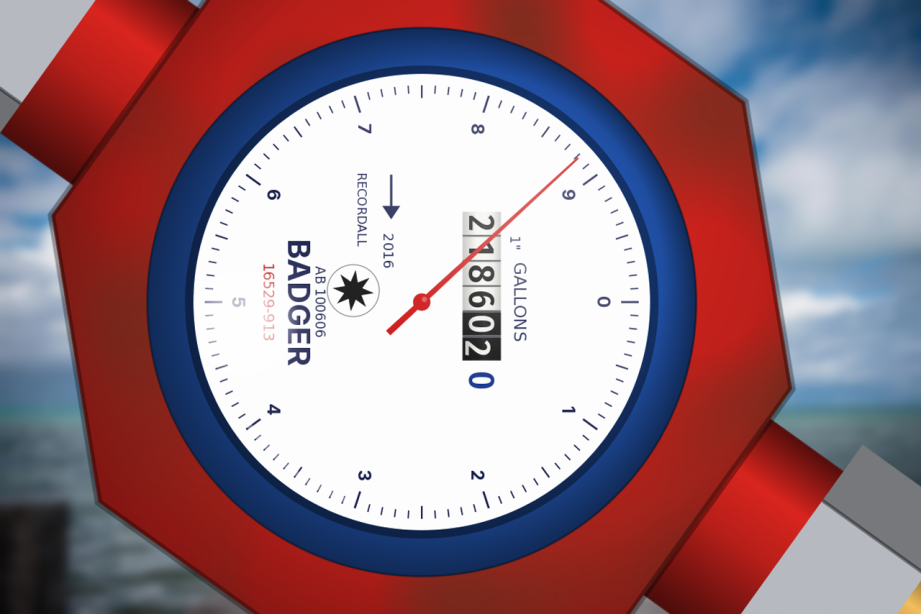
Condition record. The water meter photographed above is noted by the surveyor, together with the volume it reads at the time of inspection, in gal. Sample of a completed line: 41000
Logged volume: 2186018.8
